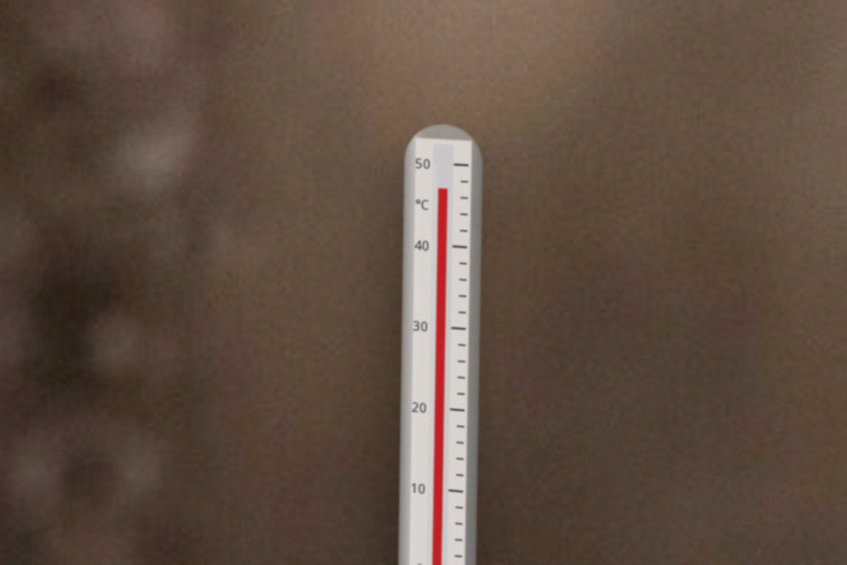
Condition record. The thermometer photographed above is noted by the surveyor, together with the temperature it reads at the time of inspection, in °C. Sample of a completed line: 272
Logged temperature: 47
